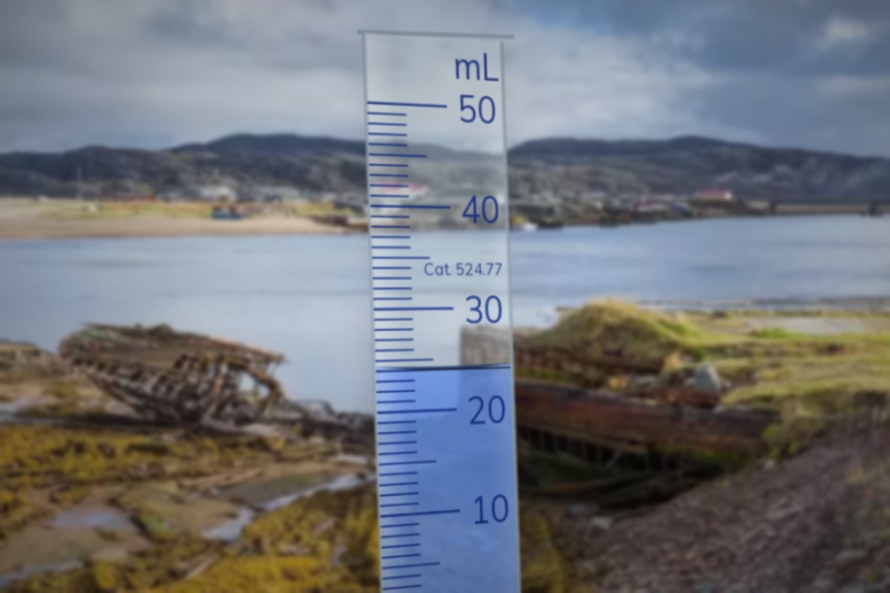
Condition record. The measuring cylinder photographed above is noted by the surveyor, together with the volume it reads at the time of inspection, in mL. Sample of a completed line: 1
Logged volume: 24
